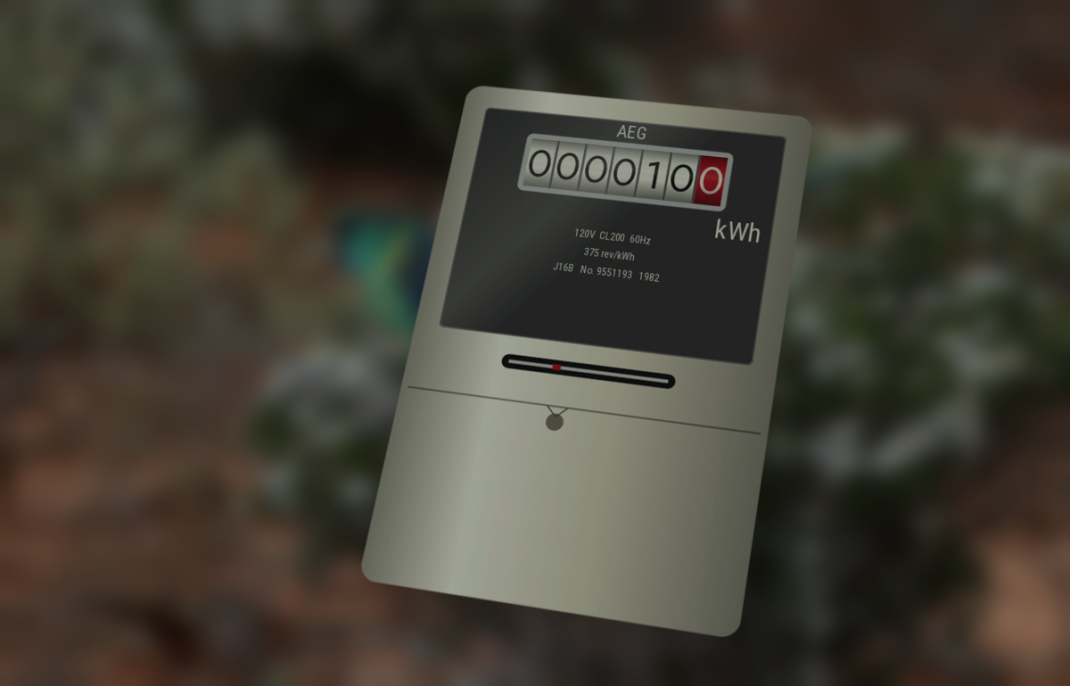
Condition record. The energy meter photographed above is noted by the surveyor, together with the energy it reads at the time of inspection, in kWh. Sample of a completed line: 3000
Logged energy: 10.0
